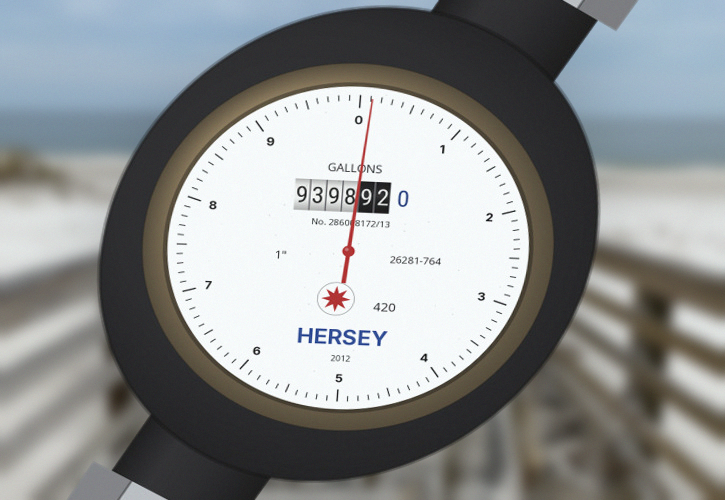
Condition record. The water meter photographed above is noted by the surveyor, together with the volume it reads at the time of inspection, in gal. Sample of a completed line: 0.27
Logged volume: 9398920.1
